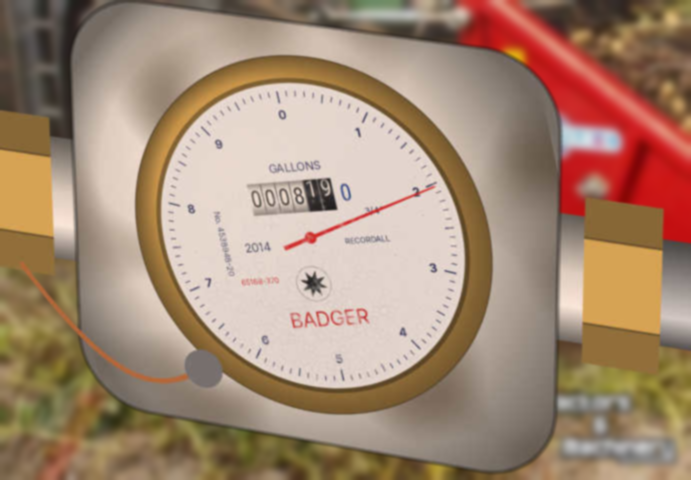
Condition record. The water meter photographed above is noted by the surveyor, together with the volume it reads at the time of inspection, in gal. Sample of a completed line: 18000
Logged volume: 8192.0
